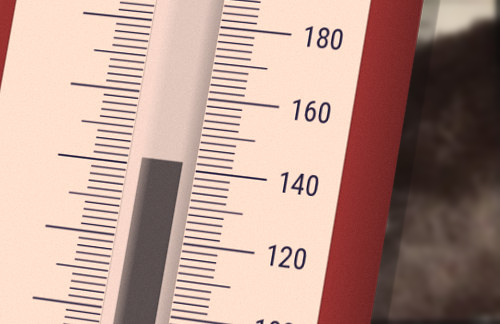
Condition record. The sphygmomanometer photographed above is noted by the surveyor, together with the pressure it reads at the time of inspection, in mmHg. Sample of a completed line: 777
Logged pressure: 142
